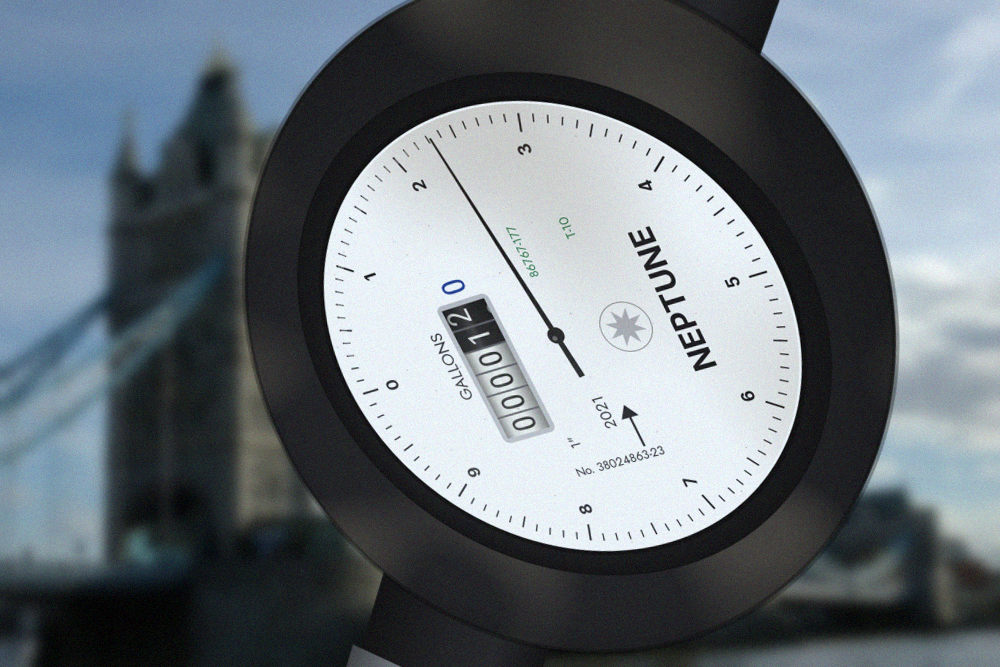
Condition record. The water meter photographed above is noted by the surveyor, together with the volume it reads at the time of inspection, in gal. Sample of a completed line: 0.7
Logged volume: 122.3
